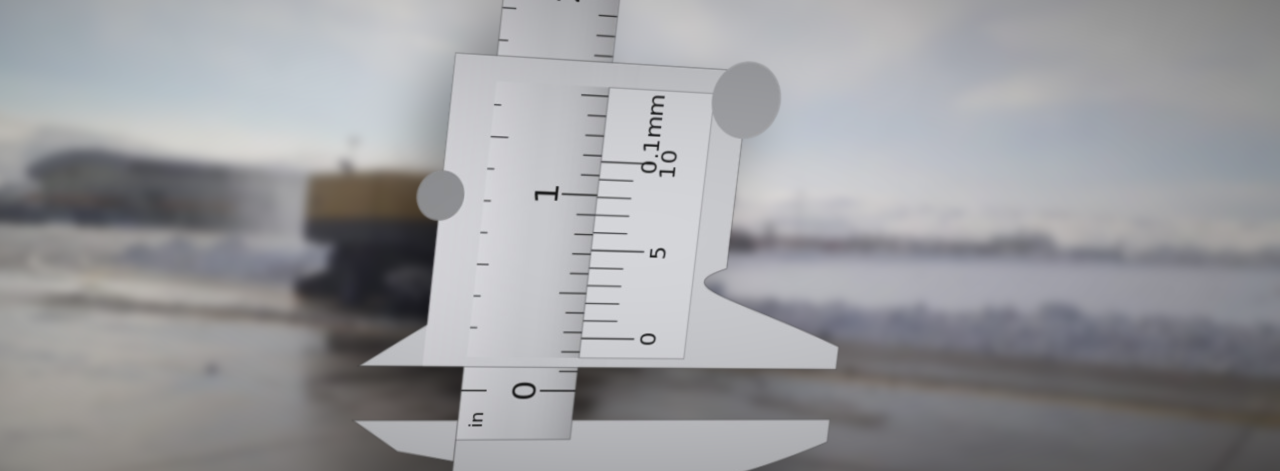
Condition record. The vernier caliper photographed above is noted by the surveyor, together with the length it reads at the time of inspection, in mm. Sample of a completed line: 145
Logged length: 2.7
